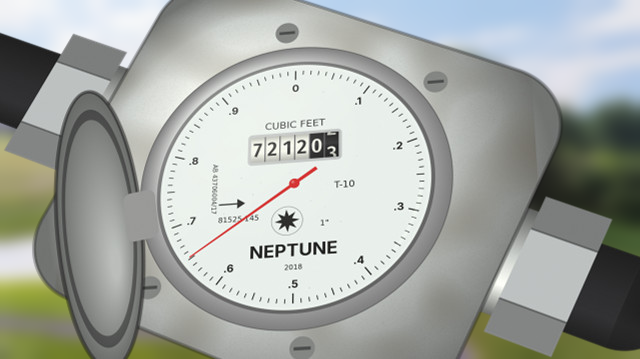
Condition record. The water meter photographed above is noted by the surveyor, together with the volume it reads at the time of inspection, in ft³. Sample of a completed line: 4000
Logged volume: 721202.65
